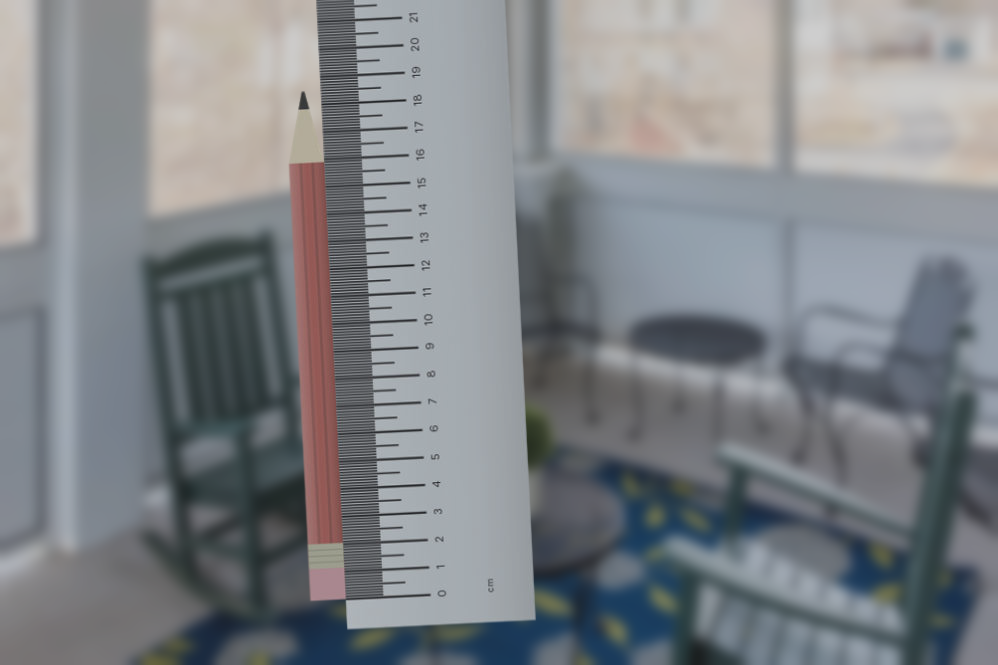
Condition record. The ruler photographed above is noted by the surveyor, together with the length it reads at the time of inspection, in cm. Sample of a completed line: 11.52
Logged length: 18.5
